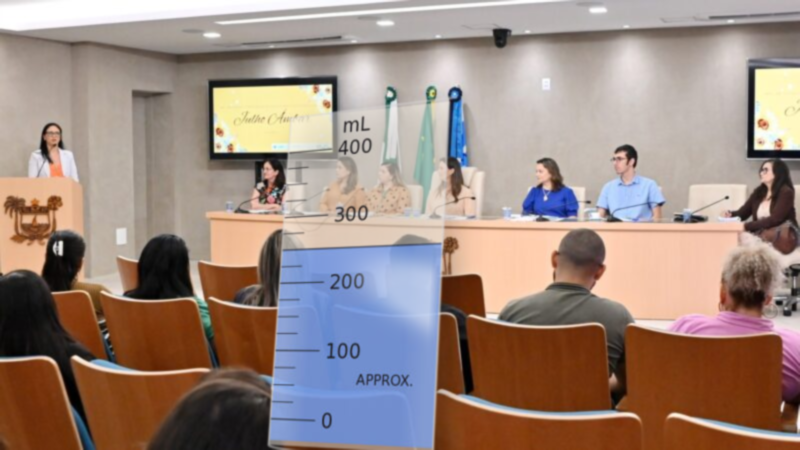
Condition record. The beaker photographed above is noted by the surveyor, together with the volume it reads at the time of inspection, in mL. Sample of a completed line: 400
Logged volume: 250
